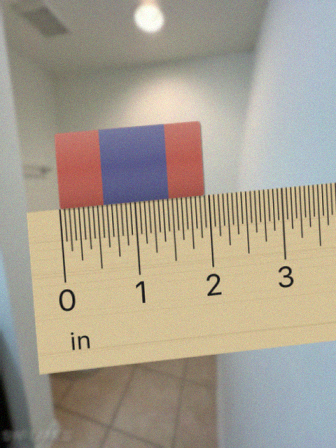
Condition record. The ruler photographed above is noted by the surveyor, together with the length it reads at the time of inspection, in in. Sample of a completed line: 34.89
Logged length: 1.9375
